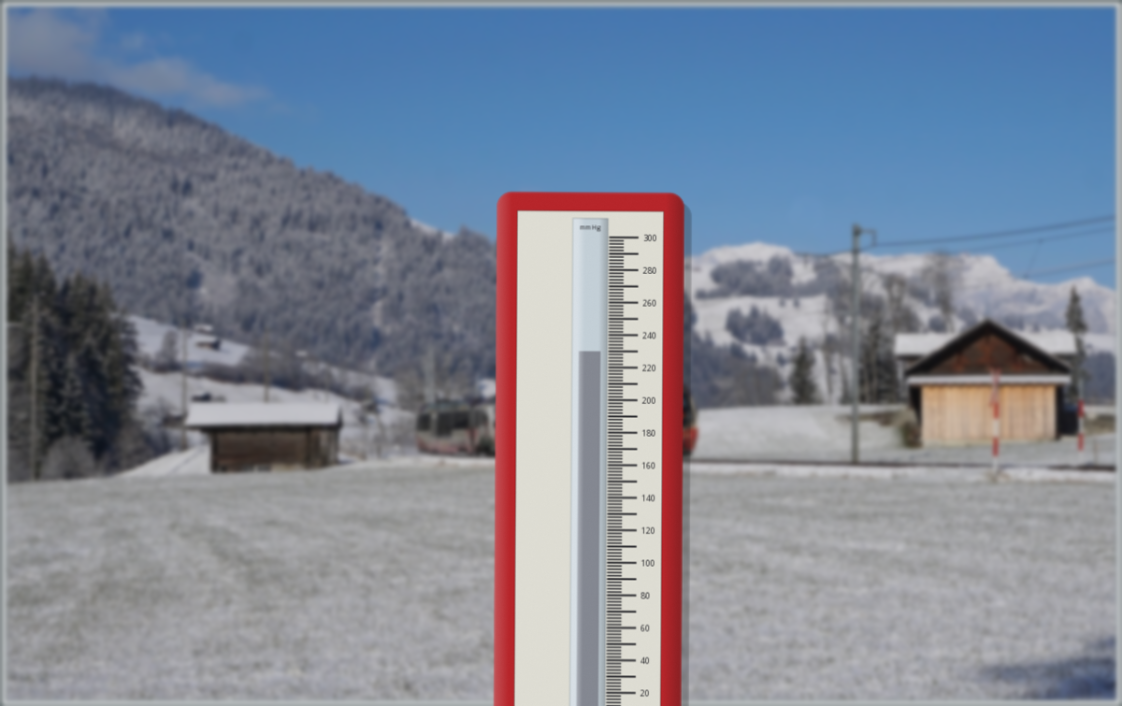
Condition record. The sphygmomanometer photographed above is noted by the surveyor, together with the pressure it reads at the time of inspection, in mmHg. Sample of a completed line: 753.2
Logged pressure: 230
